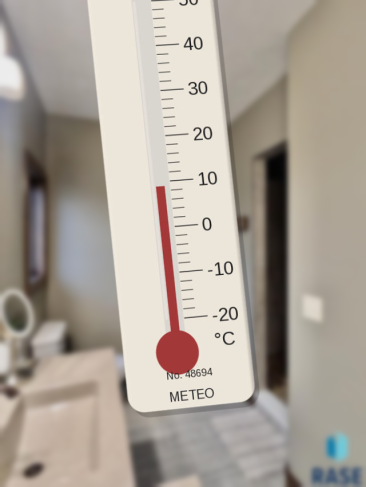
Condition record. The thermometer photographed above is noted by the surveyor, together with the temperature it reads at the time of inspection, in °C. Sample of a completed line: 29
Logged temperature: 9
